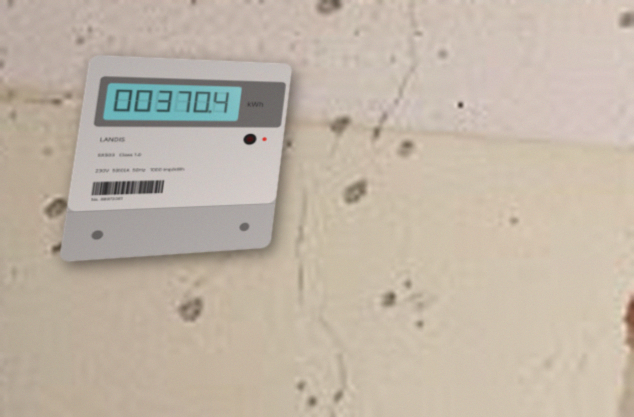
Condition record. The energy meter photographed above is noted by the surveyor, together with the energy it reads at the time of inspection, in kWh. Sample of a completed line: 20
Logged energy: 370.4
